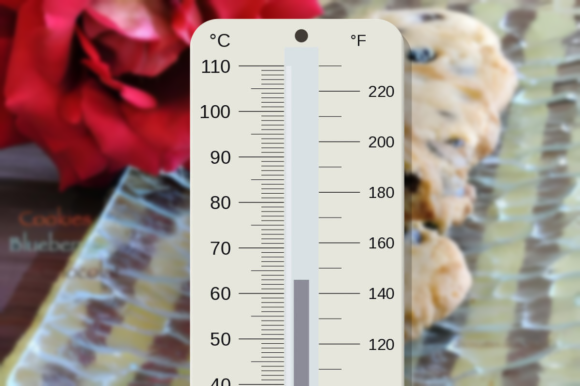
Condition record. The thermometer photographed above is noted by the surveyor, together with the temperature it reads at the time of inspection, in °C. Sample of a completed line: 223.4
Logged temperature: 63
